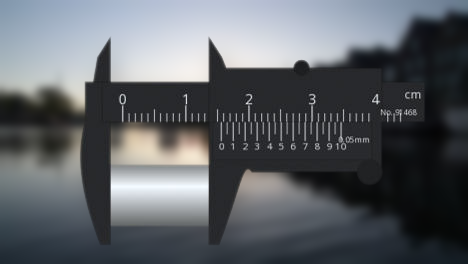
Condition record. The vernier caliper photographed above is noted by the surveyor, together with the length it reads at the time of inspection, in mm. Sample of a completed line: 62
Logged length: 15.6
